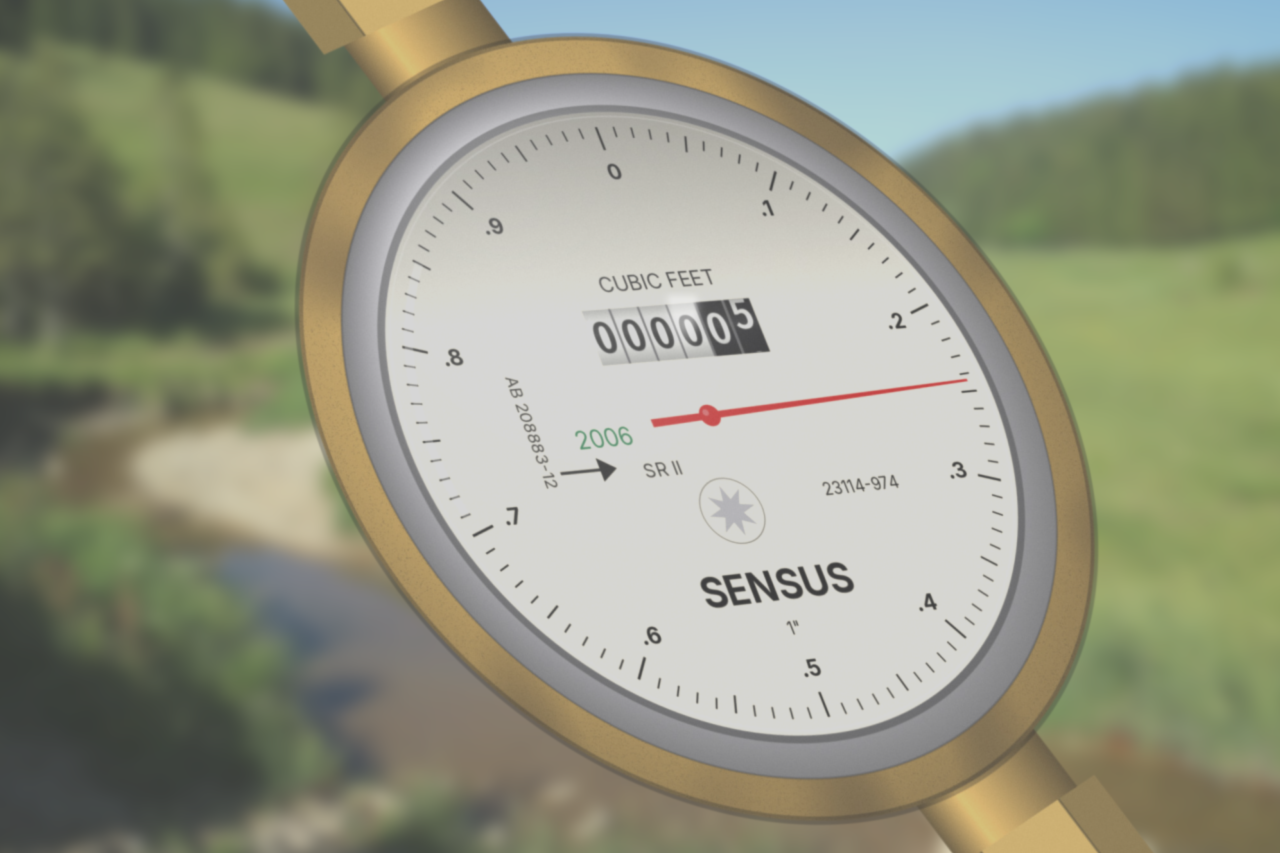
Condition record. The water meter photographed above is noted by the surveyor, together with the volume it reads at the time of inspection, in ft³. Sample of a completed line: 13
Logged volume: 5.24
